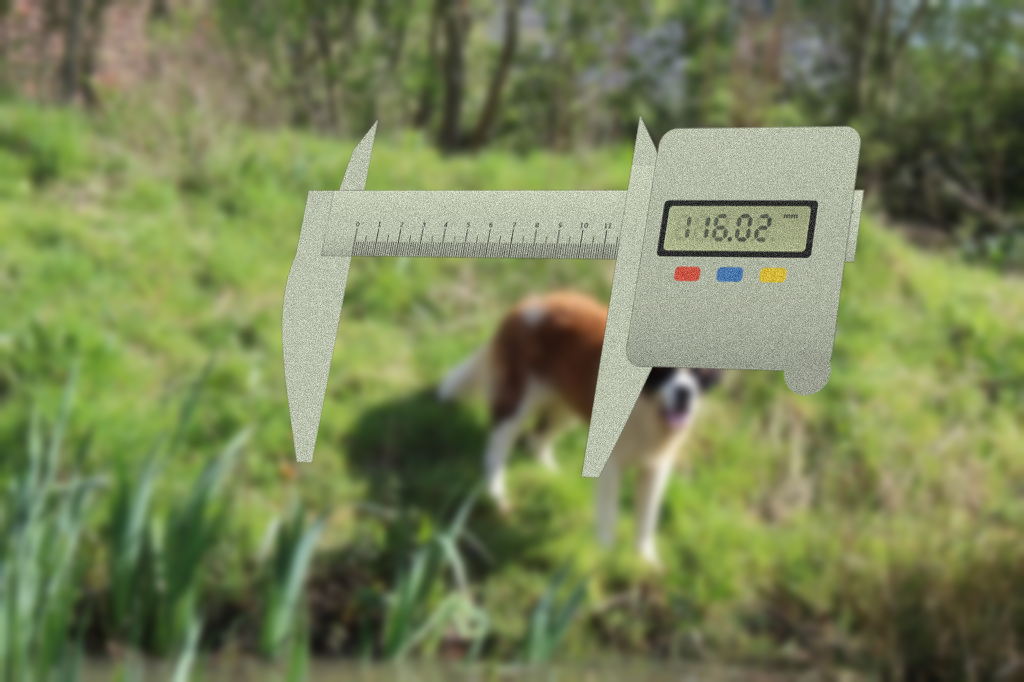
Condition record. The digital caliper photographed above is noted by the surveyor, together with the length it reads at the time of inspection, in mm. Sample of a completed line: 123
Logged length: 116.02
